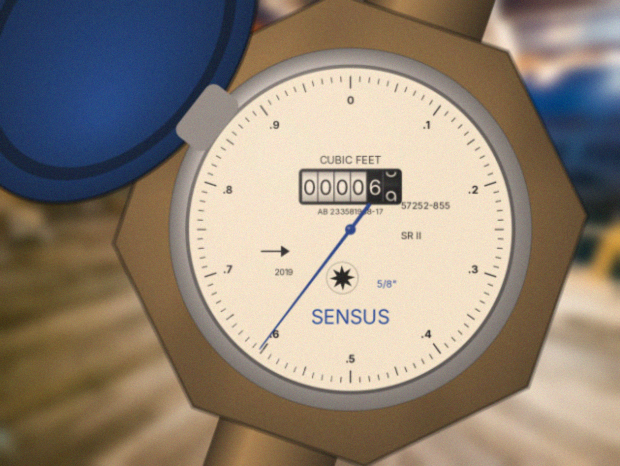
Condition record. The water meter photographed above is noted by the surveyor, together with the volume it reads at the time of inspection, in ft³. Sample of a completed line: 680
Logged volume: 68.60
